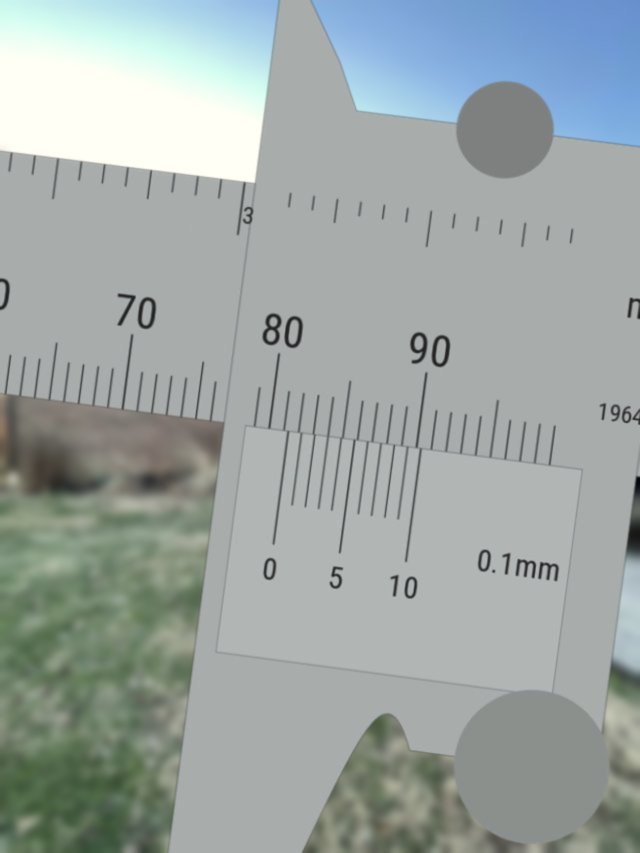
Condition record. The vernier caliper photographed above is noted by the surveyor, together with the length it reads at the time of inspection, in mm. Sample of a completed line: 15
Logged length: 81.3
